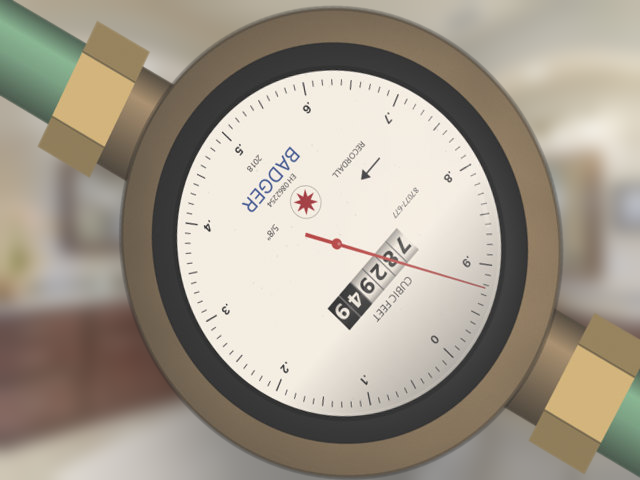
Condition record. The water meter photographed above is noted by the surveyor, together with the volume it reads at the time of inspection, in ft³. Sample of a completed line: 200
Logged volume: 782948.92
